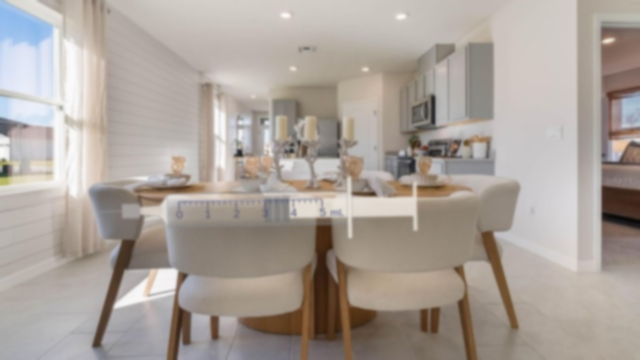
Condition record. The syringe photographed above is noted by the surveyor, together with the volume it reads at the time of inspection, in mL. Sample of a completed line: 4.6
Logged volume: 3
